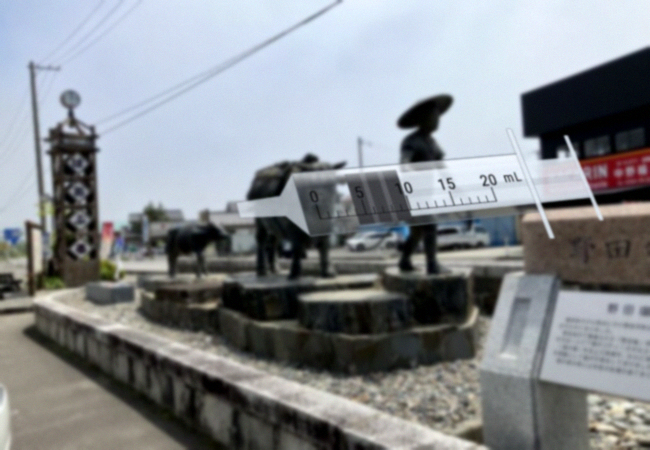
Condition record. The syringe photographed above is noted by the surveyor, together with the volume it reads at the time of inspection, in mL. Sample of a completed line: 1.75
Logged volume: 4
